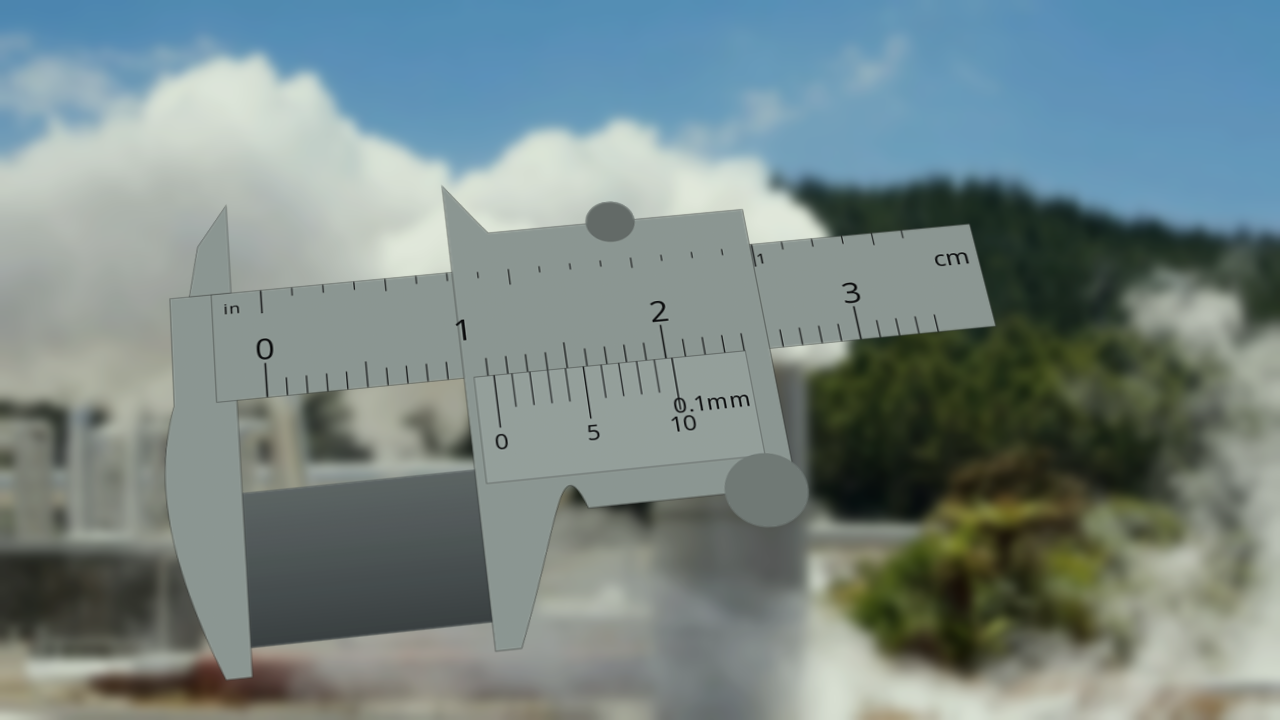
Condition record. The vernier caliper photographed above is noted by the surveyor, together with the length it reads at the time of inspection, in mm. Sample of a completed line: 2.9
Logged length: 11.3
